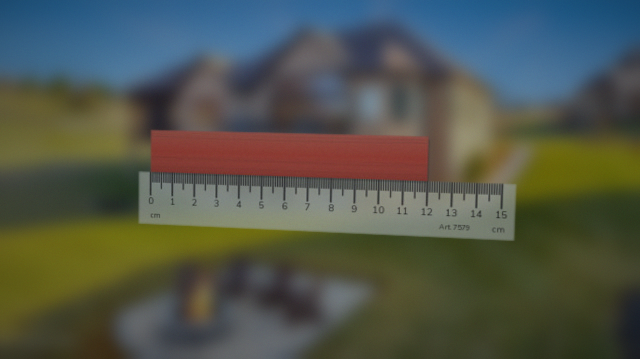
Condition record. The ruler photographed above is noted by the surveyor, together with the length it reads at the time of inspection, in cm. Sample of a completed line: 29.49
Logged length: 12
